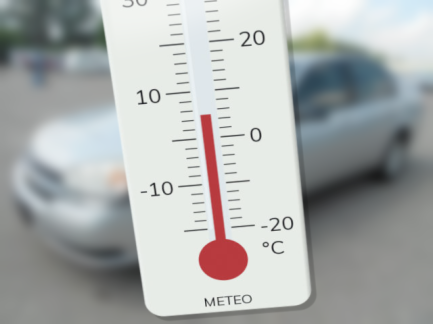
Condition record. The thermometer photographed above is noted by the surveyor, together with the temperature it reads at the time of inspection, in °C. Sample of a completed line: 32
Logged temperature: 5
